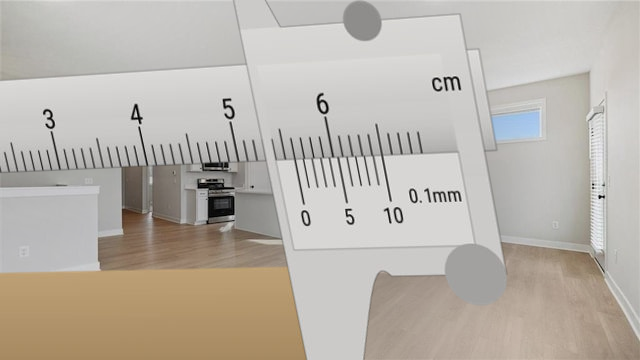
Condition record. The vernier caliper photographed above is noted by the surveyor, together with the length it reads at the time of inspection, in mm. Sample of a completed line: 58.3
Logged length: 56.0
